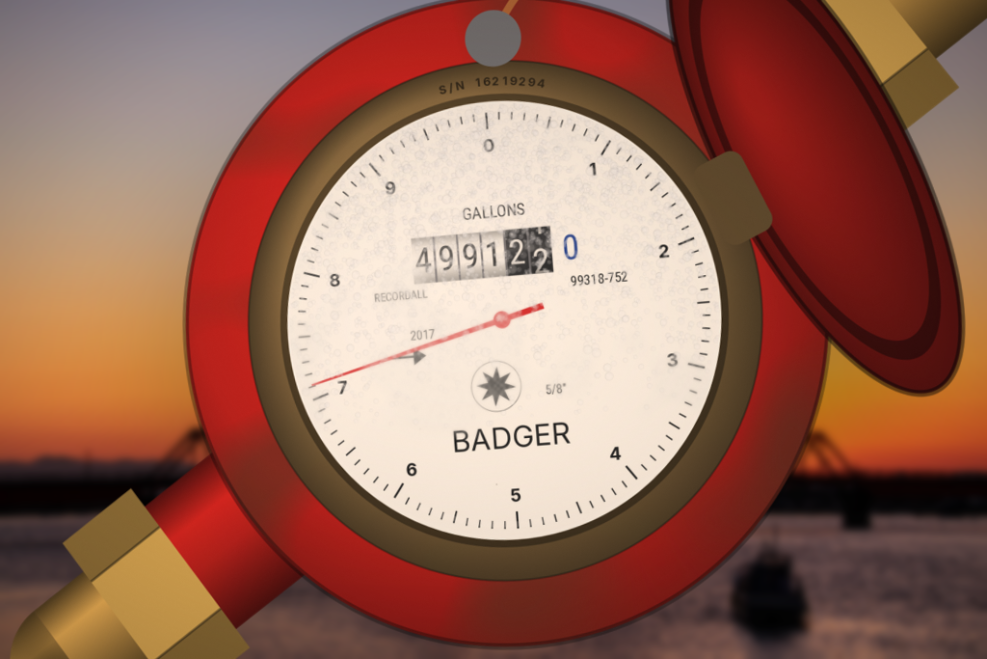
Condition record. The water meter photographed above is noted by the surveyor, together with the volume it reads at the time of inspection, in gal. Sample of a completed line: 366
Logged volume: 4991217.1
